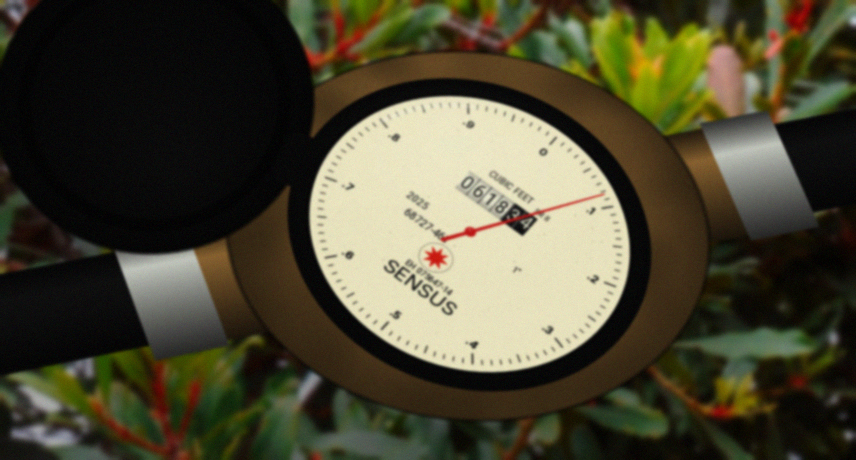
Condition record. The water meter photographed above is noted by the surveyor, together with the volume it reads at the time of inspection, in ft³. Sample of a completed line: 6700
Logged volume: 61834.08
